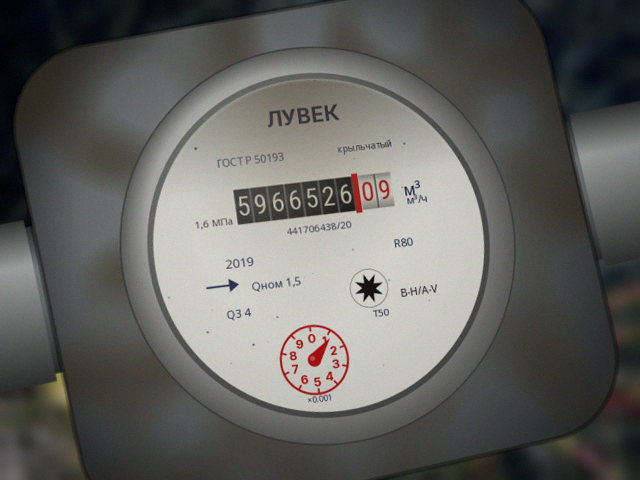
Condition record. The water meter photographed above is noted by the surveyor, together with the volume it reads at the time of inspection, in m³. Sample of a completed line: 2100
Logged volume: 5966526.091
